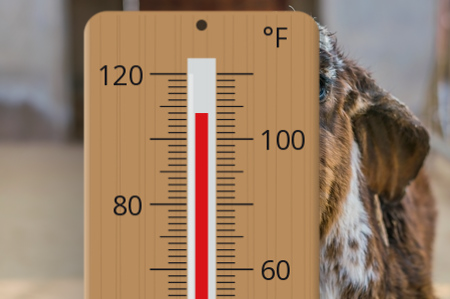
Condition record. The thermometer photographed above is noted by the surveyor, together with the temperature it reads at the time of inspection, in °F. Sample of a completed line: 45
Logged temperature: 108
